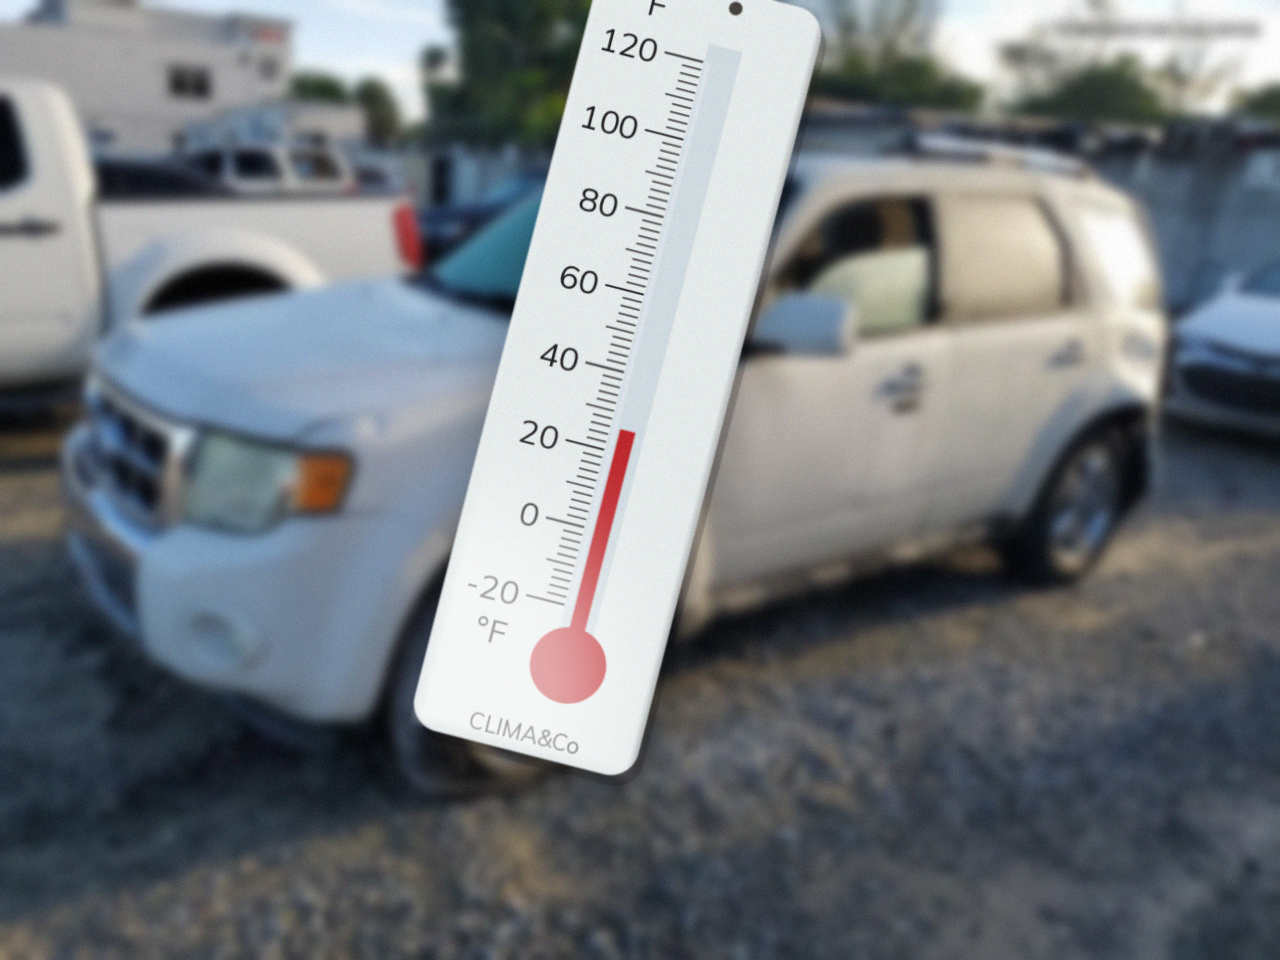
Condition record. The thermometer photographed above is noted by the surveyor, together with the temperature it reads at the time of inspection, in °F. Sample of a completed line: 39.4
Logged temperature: 26
